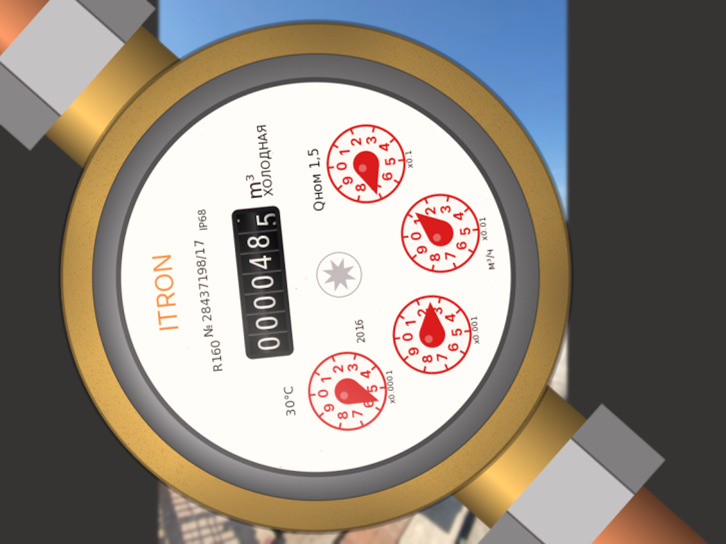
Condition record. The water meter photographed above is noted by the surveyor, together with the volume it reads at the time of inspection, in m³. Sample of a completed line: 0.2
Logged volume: 484.7125
